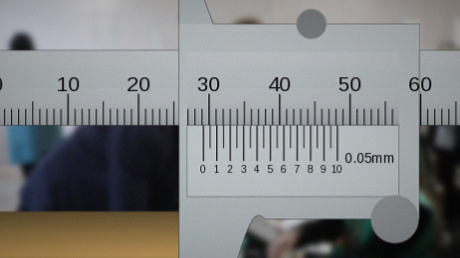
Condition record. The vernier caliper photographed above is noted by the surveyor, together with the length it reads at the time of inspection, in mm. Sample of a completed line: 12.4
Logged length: 29.2
